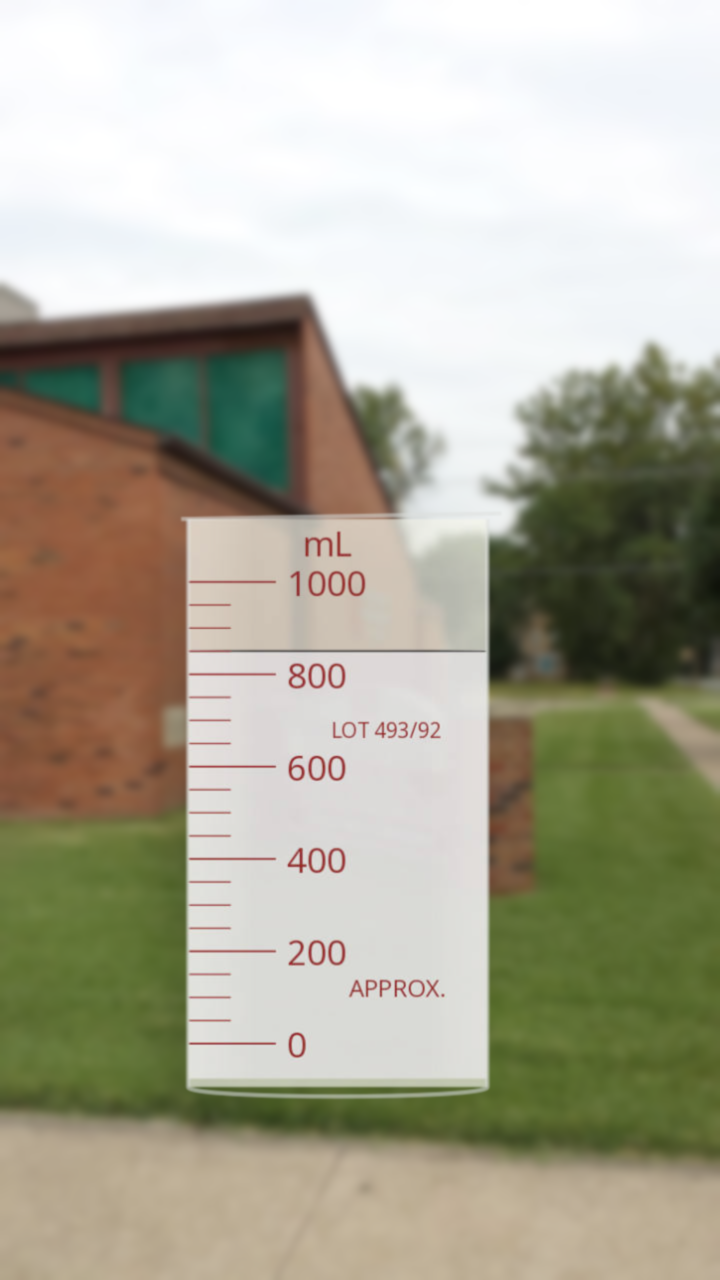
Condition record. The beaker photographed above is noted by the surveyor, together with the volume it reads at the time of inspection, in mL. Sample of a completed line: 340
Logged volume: 850
